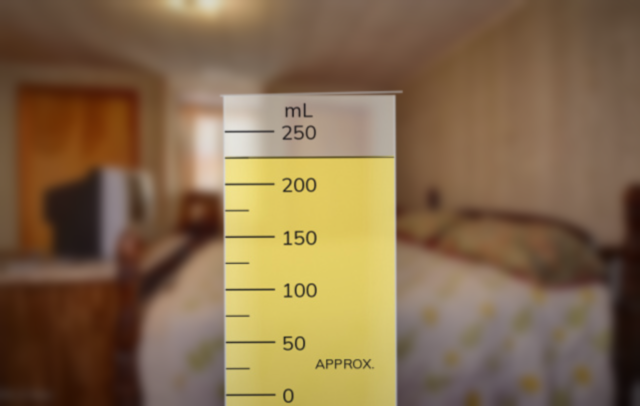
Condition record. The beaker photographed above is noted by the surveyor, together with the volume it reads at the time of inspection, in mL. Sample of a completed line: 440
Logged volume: 225
